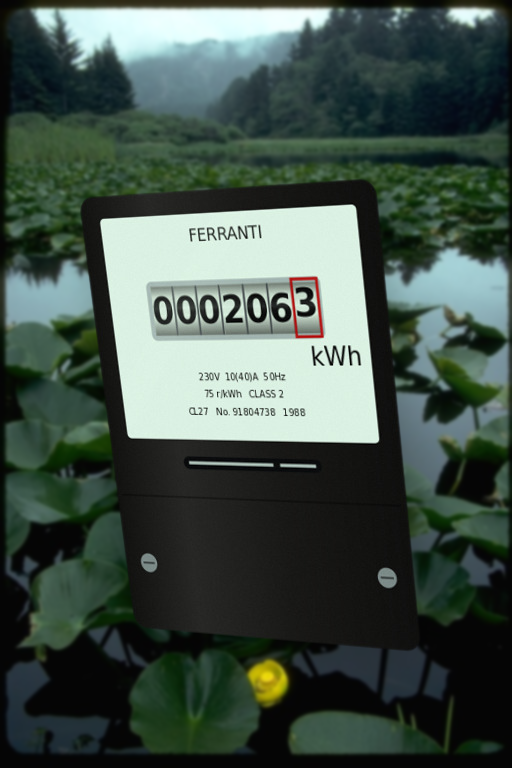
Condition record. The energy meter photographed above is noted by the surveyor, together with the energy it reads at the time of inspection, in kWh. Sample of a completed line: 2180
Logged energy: 206.3
